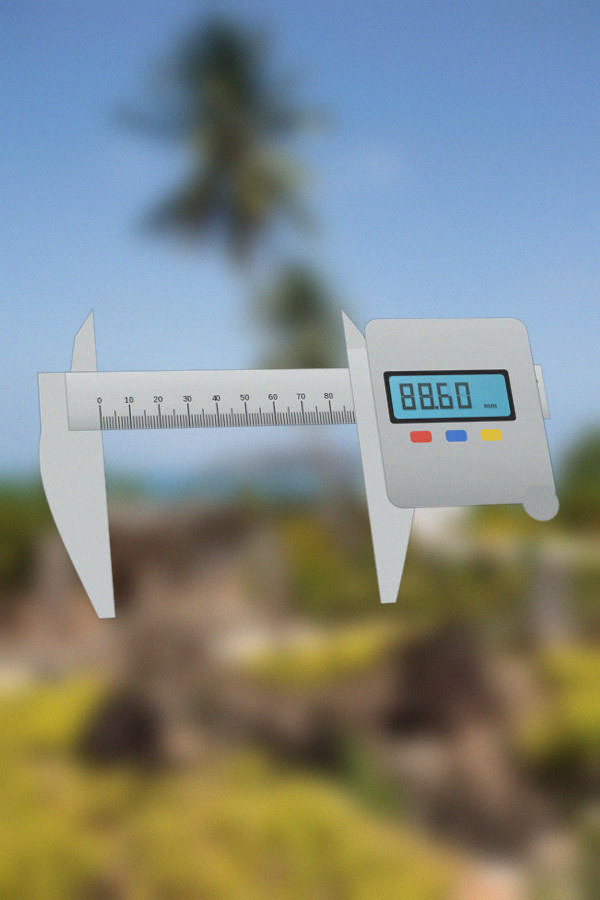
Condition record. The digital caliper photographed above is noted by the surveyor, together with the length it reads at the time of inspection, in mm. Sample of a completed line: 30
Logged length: 88.60
